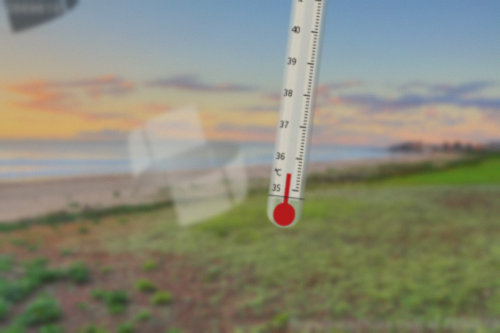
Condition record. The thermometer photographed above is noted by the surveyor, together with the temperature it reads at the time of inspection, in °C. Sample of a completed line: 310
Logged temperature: 35.5
